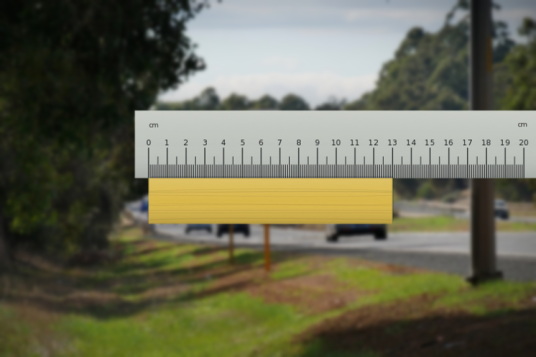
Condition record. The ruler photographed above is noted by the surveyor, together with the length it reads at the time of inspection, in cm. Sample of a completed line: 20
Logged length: 13
